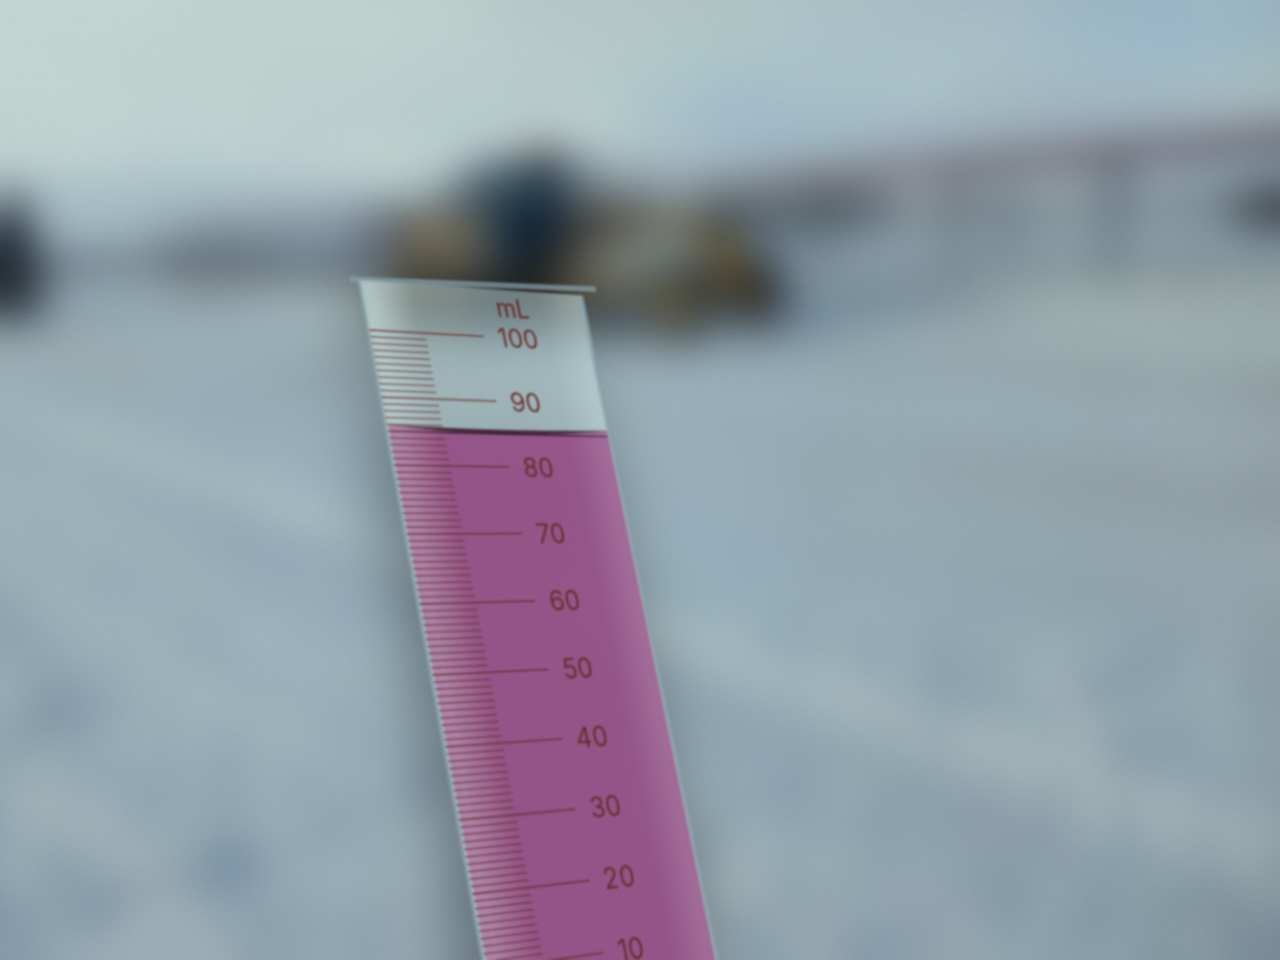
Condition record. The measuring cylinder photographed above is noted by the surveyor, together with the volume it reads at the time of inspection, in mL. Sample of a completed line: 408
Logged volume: 85
